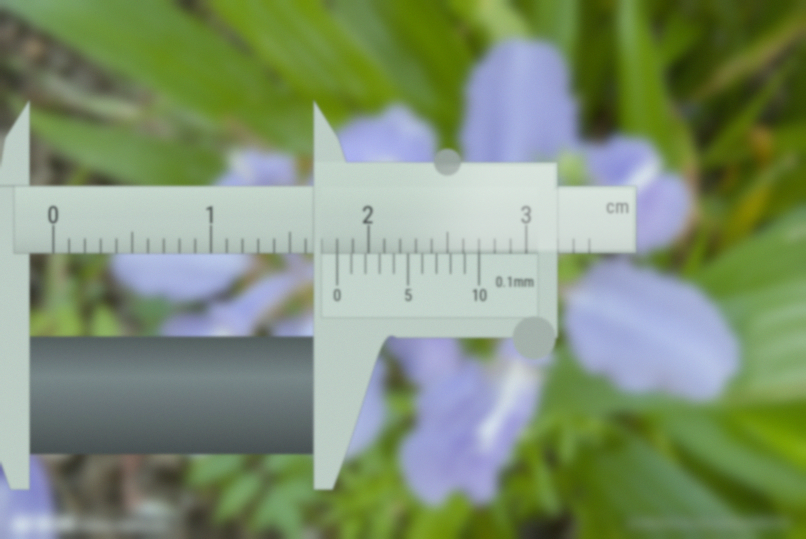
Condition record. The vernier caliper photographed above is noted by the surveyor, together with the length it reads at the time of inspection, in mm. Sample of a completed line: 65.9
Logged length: 18.0
